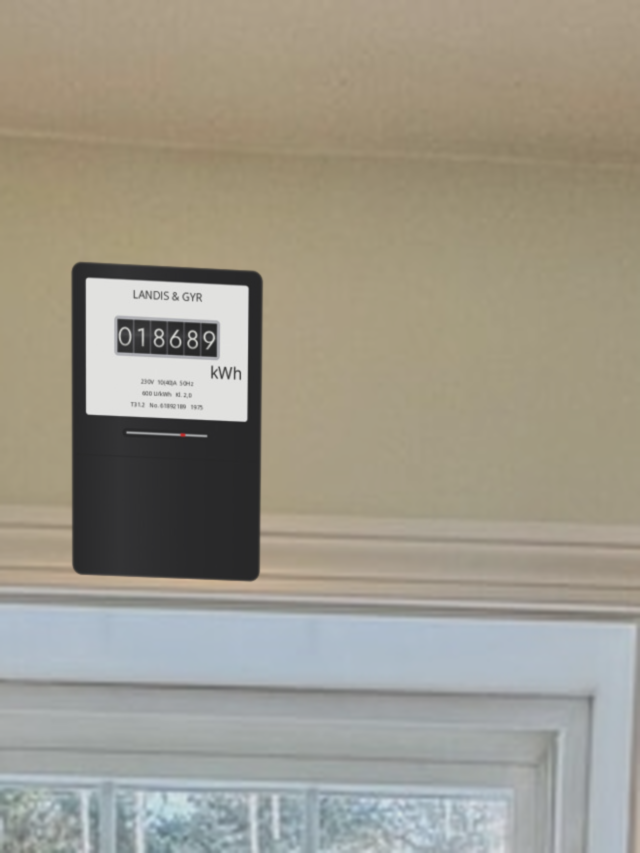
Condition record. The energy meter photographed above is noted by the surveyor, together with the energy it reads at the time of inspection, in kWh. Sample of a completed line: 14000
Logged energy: 18689
